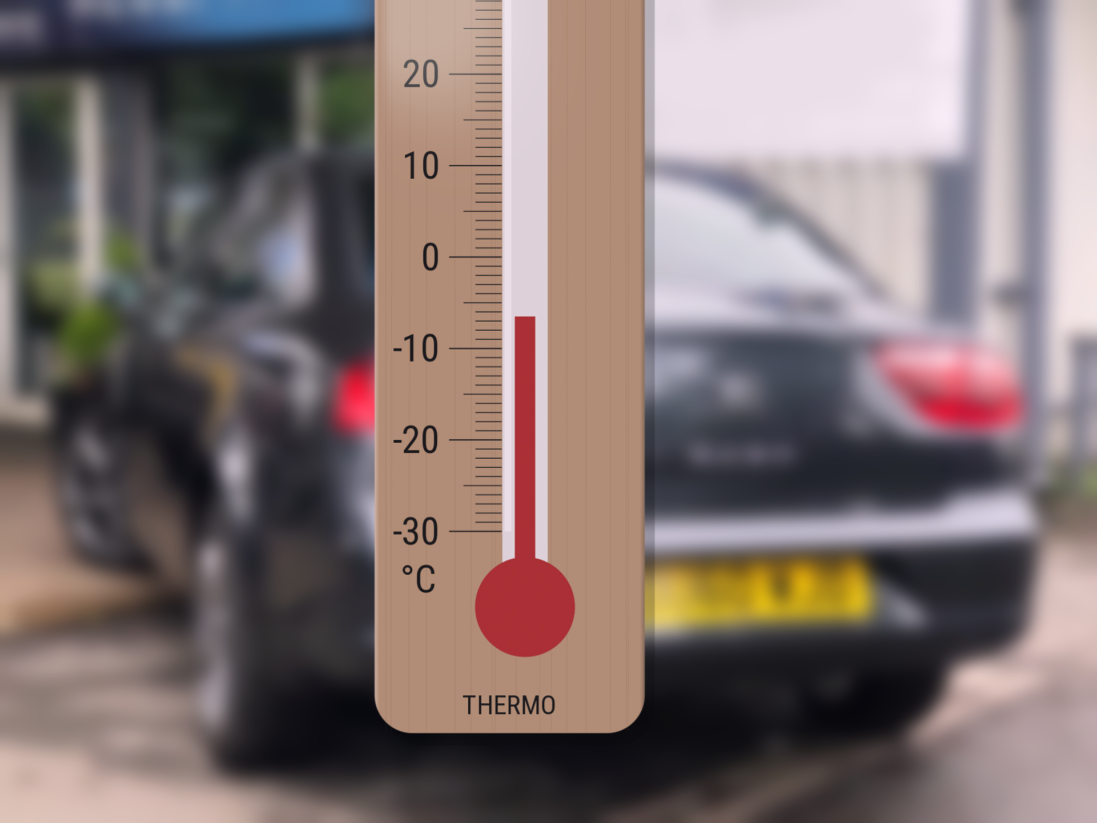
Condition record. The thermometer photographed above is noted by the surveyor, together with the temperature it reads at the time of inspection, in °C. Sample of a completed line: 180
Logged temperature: -6.5
